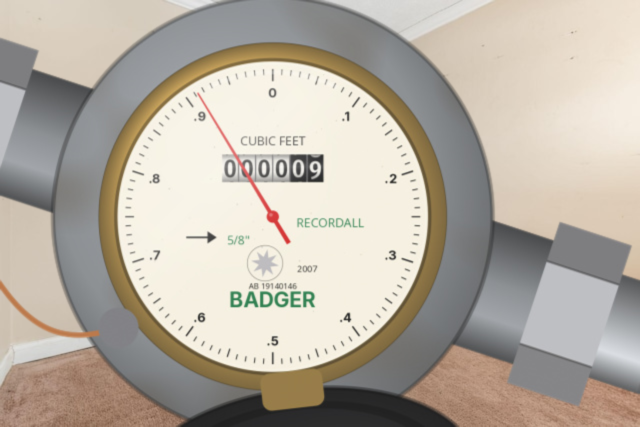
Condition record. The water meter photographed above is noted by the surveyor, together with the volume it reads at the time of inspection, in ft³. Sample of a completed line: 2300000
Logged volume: 8.91
